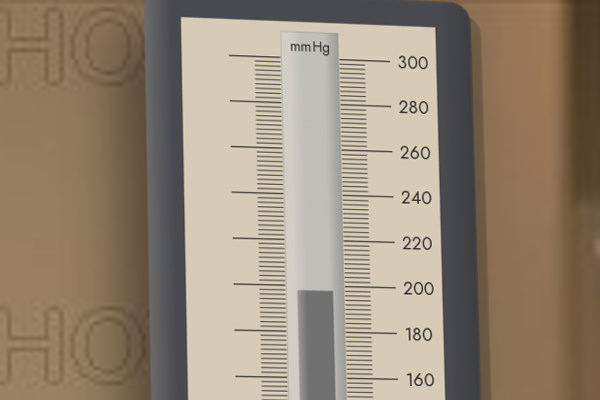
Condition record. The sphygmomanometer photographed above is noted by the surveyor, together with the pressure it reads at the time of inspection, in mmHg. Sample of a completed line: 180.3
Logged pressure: 198
